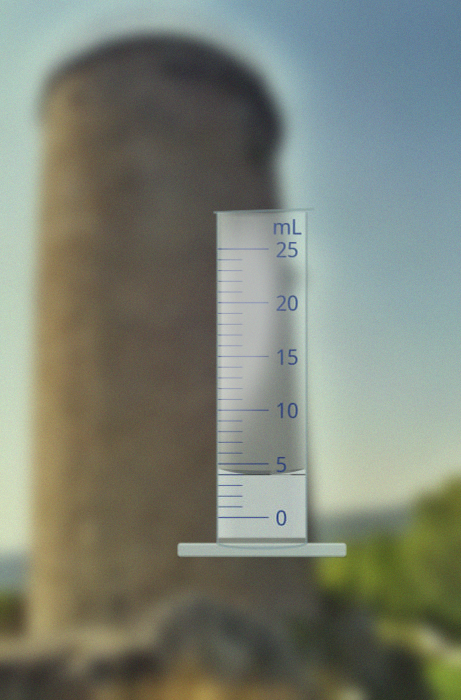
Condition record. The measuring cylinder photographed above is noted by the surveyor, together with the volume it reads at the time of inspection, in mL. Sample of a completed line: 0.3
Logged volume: 4
